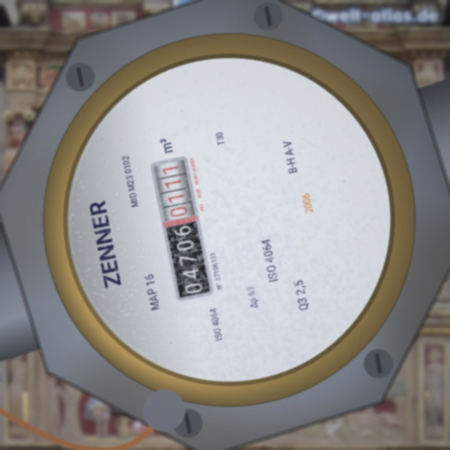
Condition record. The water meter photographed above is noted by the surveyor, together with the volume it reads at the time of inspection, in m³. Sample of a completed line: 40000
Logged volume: 4706.0111
